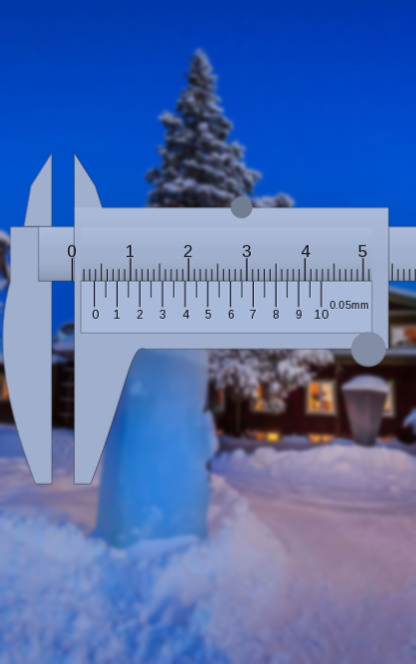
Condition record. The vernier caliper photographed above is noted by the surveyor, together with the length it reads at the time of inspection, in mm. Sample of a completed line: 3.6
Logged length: 3.8
